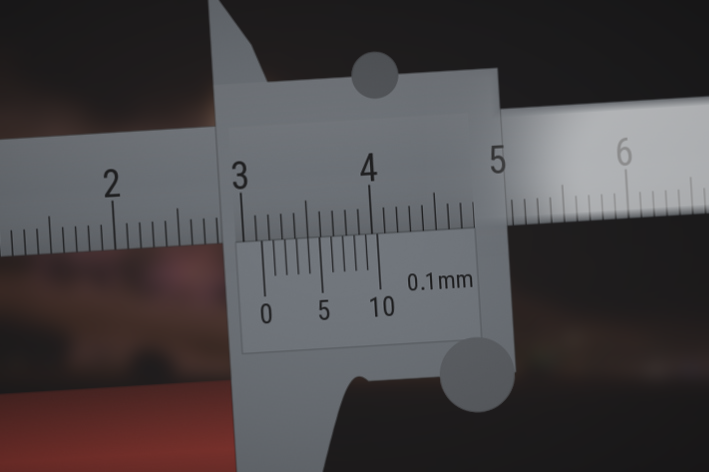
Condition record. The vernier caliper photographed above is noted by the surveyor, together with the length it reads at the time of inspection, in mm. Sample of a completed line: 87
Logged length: 31.4
